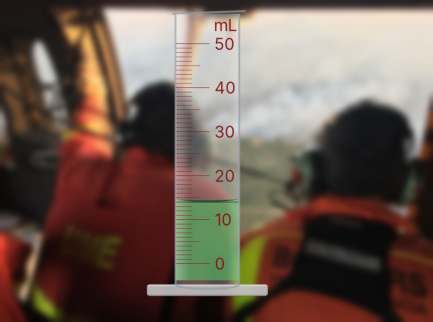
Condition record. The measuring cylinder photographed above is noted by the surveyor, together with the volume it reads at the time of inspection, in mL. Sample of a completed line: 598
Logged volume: 14
